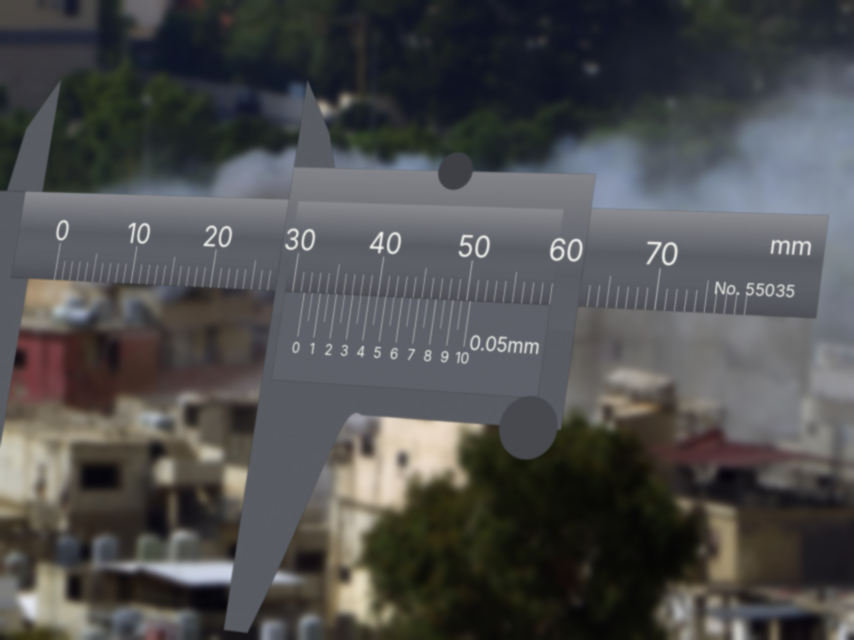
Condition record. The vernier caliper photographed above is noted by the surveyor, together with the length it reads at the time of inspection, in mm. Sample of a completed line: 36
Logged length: 31.4
